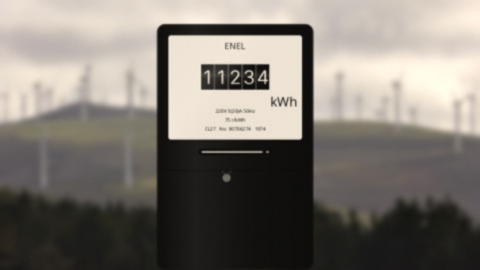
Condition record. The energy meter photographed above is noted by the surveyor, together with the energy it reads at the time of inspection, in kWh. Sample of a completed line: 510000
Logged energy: 11234
